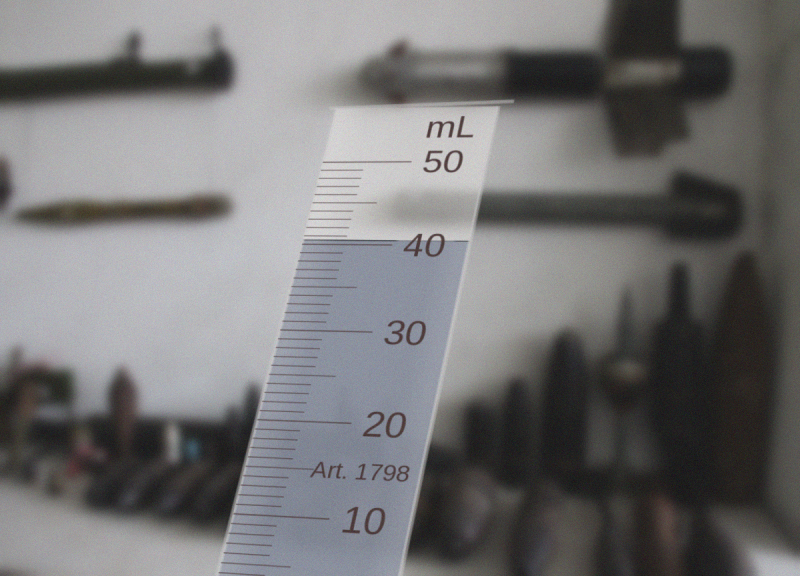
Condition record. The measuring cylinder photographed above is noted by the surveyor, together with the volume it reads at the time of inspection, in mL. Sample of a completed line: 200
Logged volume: 40.5
